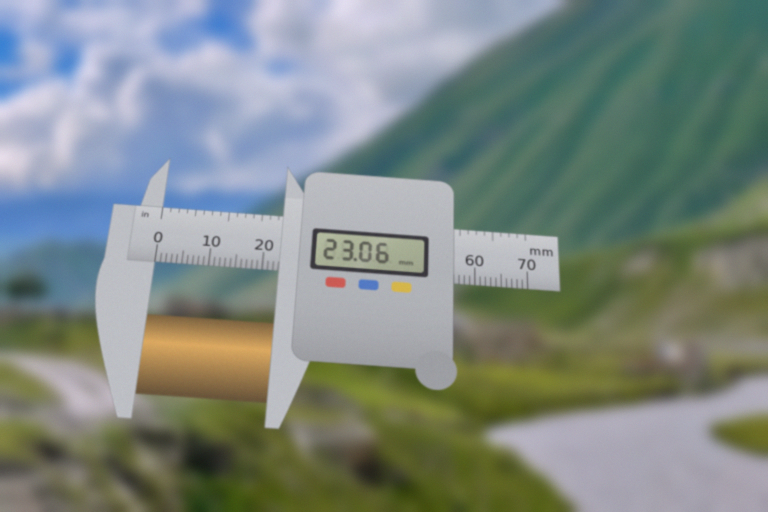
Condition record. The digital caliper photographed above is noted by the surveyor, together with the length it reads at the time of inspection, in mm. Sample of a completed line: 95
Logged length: 23.06
